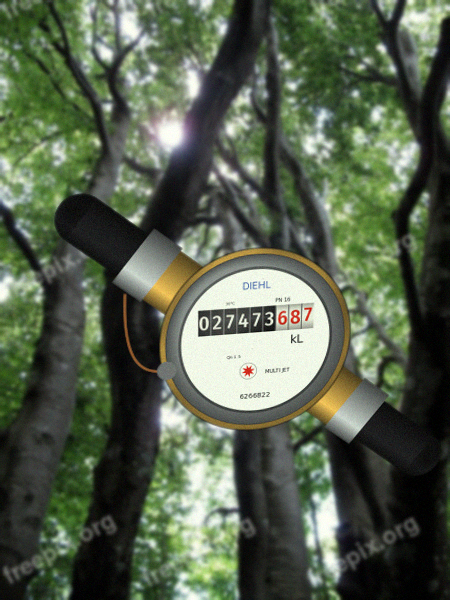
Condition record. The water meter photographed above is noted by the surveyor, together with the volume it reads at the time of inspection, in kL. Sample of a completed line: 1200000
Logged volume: 27473.687
